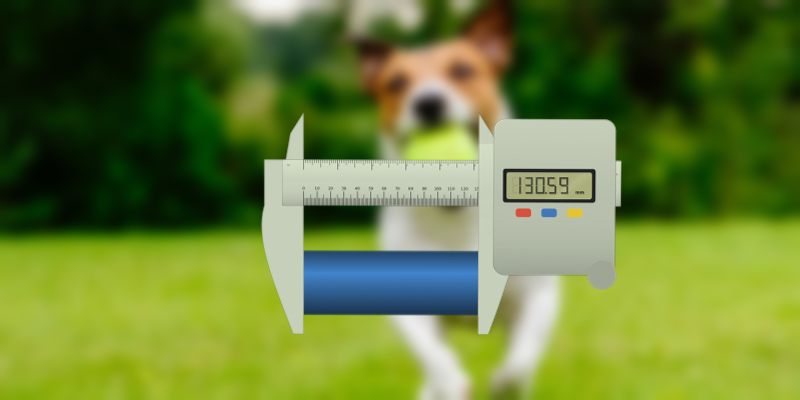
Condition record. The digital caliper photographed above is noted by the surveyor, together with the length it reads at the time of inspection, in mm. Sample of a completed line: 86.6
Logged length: 130.59
